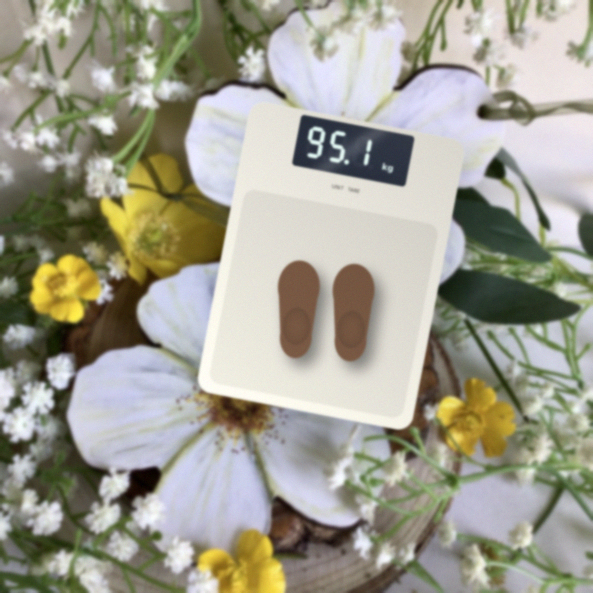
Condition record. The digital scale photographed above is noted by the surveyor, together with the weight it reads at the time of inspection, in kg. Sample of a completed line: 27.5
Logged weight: 95.1
